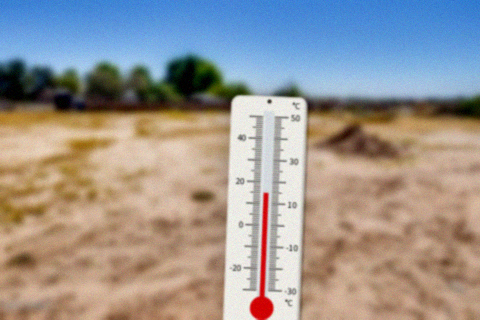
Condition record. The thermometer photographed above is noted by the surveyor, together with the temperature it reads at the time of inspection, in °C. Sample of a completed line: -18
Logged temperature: 15
